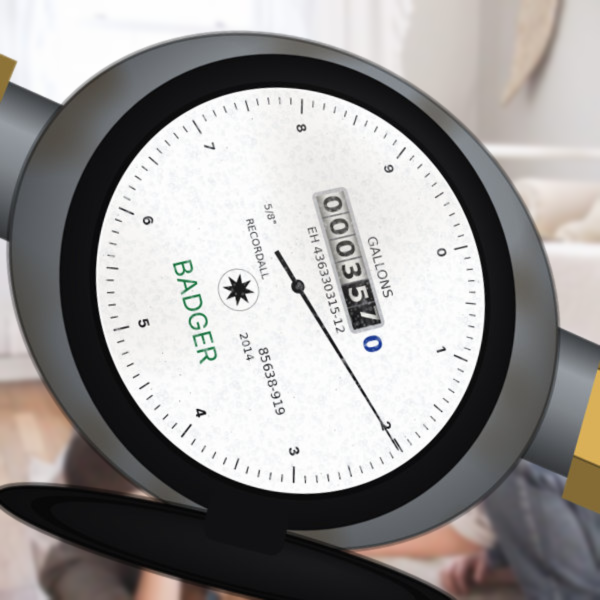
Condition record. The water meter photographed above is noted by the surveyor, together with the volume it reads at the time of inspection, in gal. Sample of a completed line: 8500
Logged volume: 3572.0
